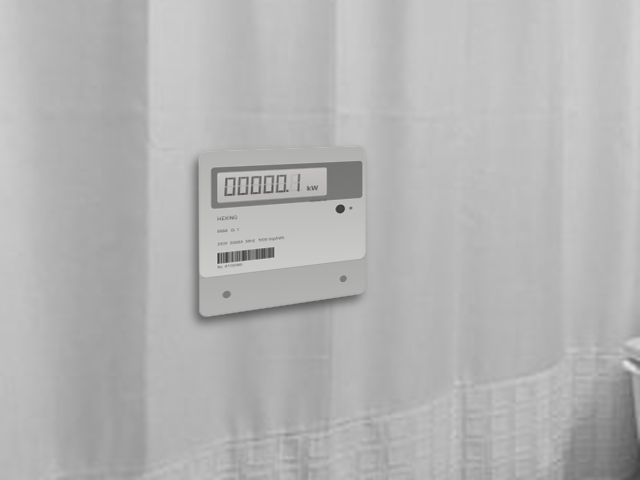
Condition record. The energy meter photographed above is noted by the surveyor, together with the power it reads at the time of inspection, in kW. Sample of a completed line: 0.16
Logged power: 0.1
